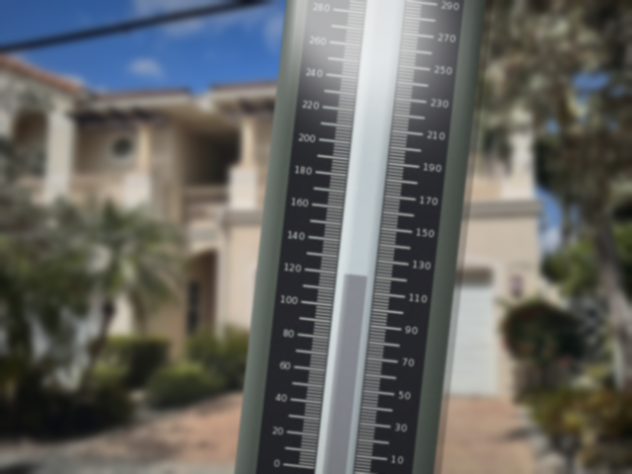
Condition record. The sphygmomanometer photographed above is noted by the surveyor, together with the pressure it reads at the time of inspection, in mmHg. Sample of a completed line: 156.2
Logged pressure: 120
